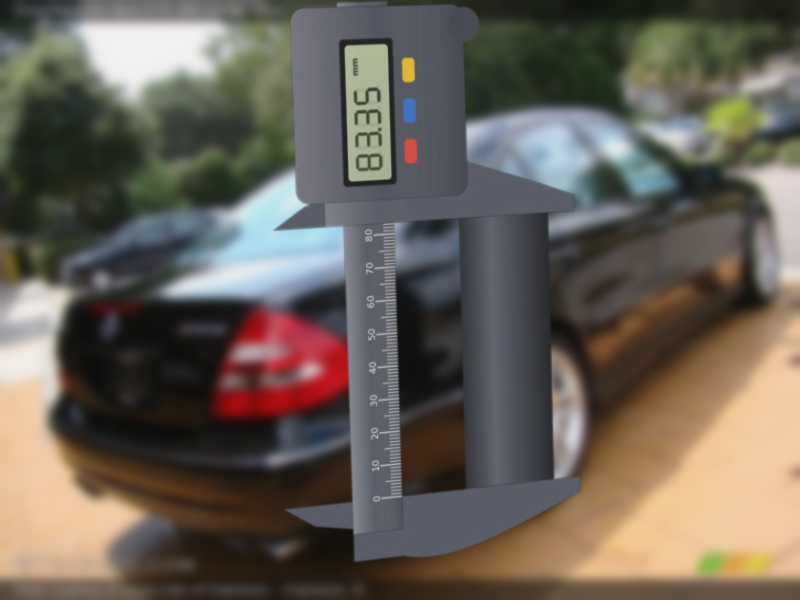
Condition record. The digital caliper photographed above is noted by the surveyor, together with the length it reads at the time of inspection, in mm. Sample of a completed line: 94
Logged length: 83.35
